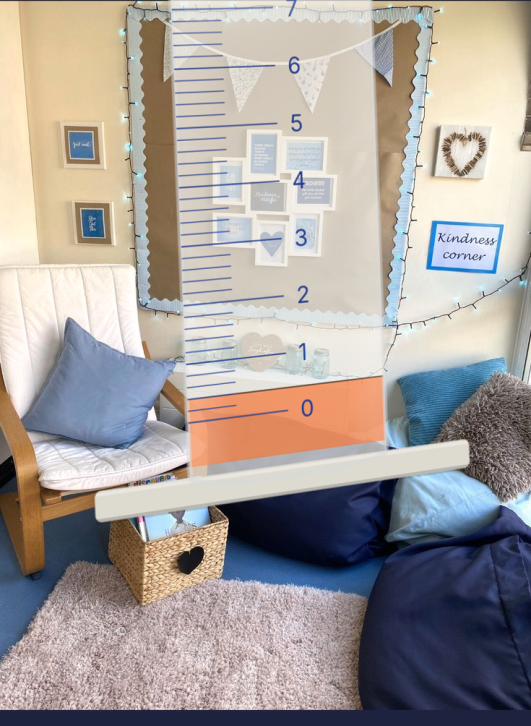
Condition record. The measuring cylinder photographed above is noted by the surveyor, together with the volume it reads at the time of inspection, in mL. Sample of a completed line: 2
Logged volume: 0.4
